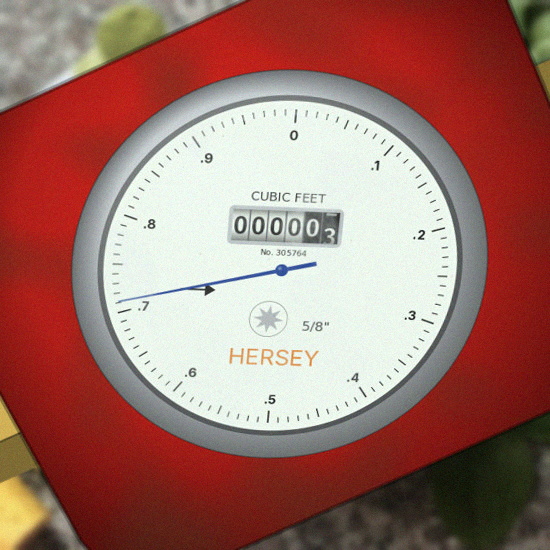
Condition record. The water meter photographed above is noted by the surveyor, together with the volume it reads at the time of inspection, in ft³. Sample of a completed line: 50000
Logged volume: 2.71
